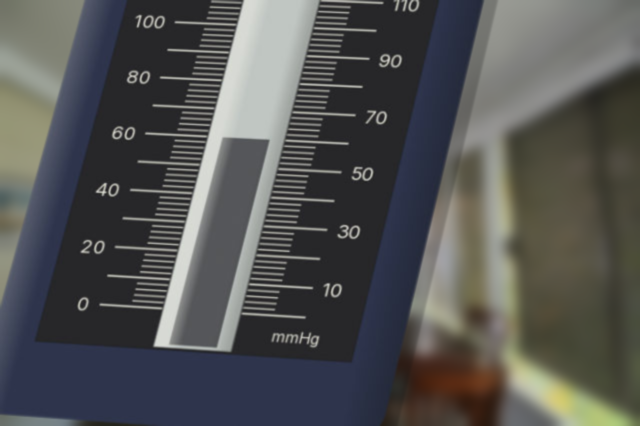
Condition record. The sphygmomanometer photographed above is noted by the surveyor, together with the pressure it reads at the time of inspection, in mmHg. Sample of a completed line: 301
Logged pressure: 60
